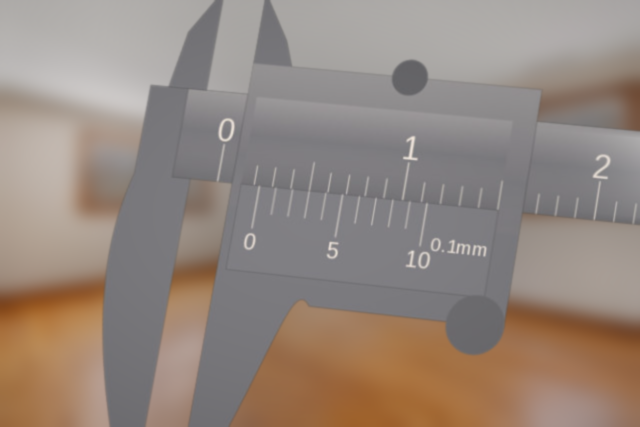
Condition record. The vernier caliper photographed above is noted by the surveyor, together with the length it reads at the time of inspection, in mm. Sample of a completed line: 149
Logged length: 2.3
